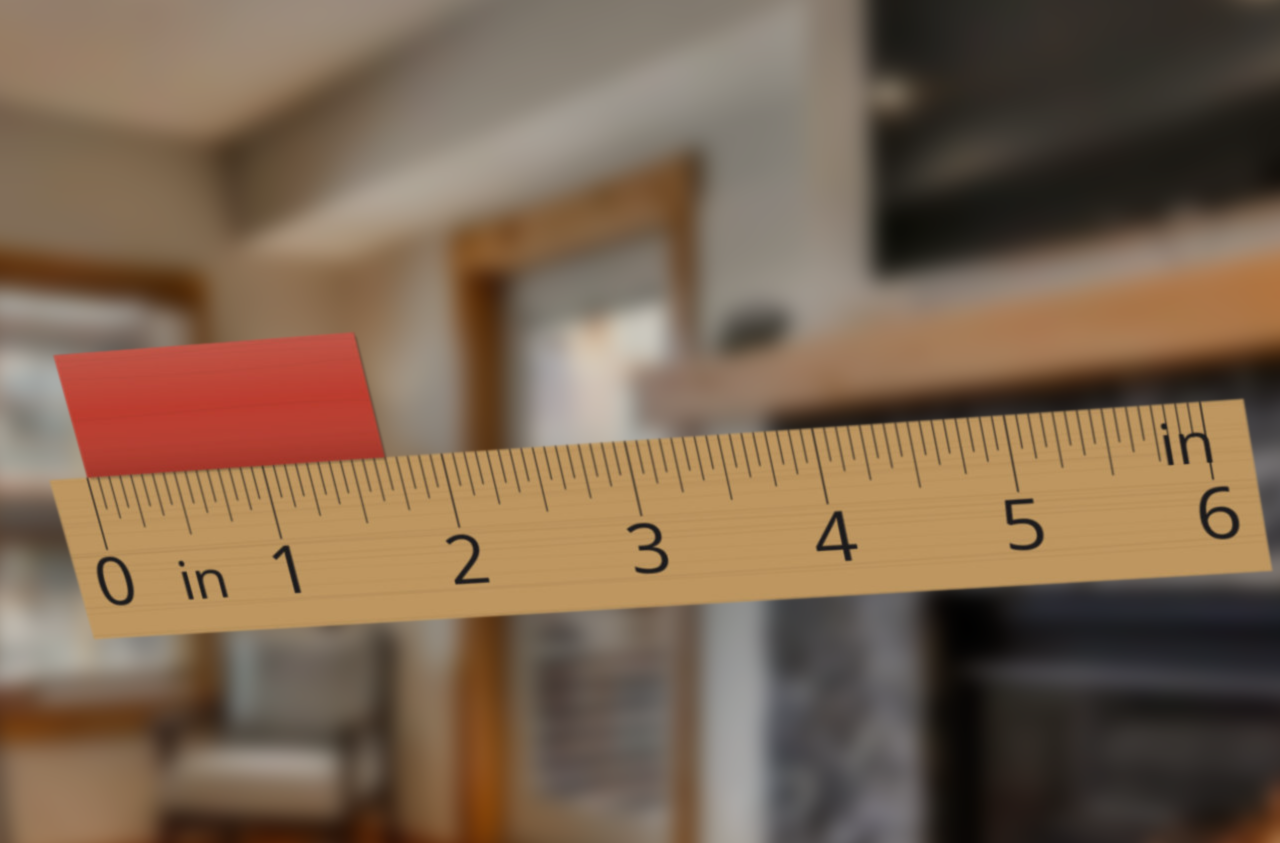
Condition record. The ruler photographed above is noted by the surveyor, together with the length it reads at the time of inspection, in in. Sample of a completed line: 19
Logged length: 1.6875
